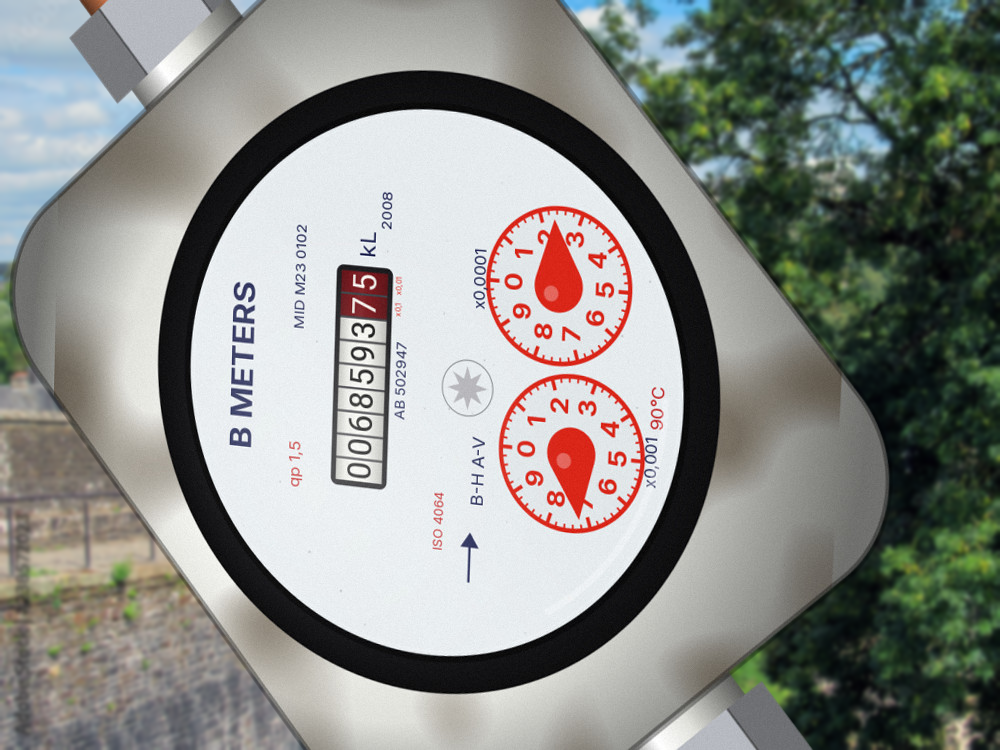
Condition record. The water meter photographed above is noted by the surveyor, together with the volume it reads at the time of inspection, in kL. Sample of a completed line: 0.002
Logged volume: 68593.7572
